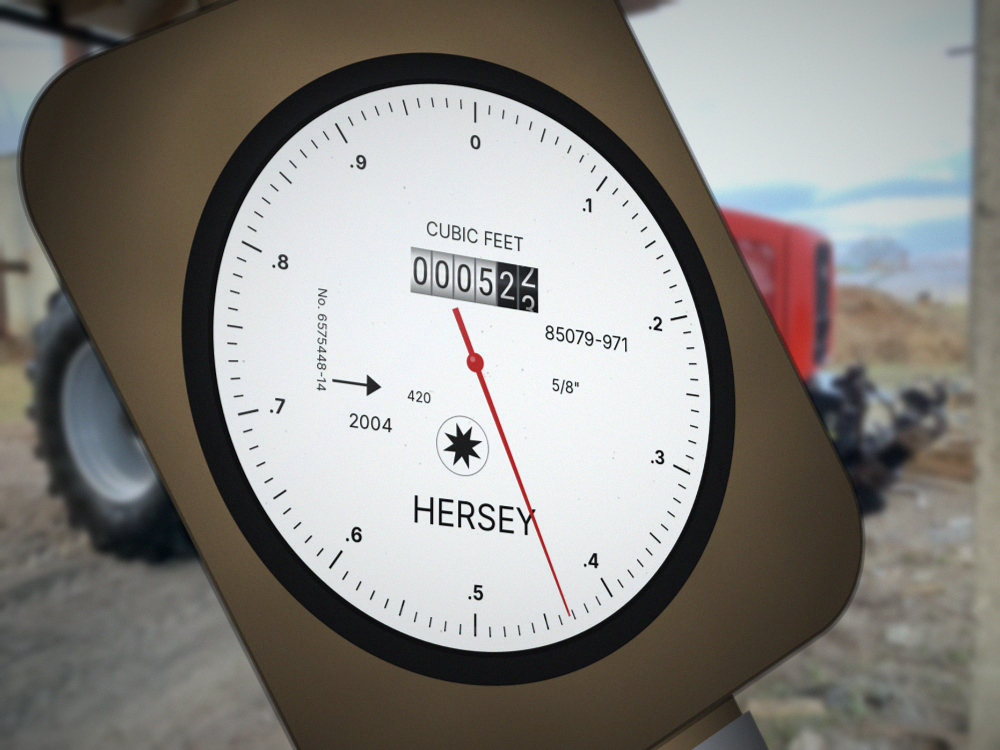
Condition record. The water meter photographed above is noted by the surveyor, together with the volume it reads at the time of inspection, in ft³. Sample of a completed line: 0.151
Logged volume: 522.43
